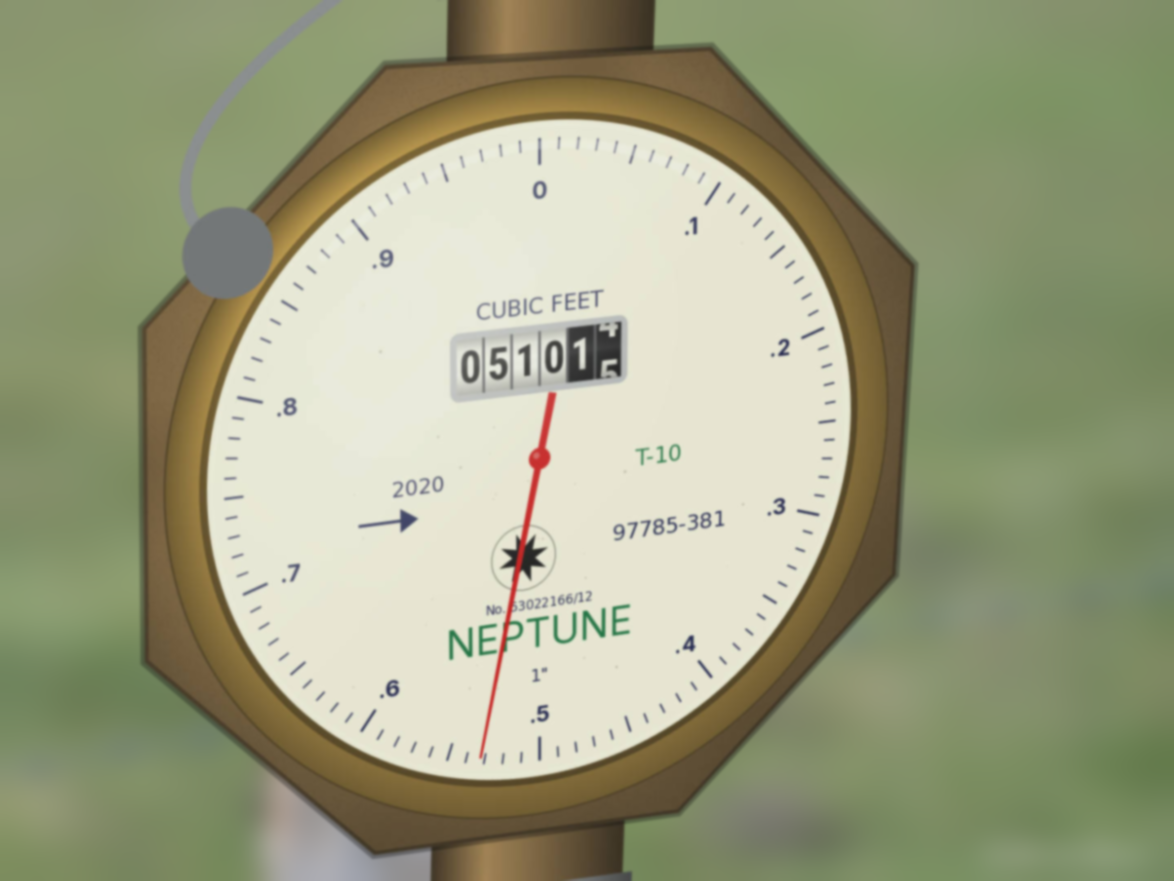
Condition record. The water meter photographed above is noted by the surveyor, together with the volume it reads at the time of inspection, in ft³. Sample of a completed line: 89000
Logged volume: 51014.53
